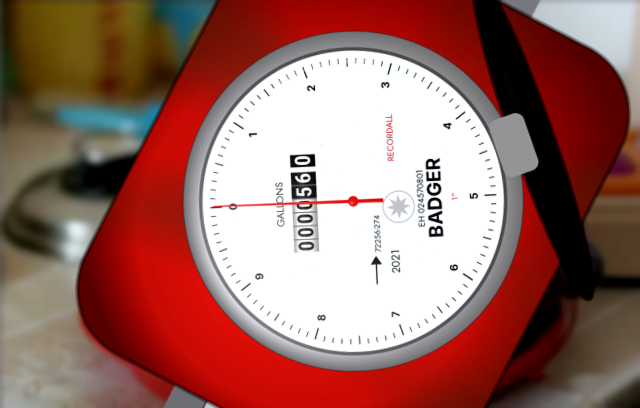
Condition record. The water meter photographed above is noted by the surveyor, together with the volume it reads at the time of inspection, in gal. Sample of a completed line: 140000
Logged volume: 560.0
